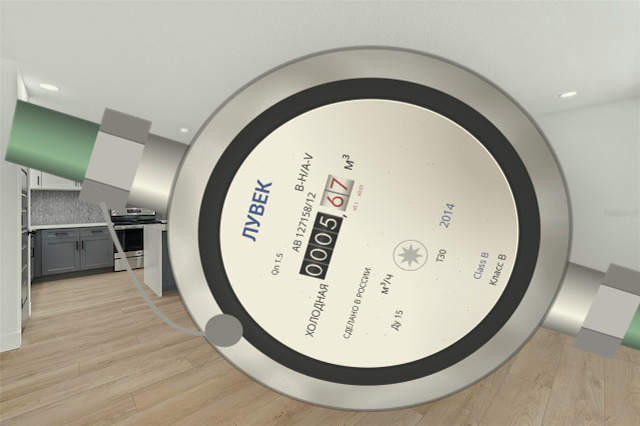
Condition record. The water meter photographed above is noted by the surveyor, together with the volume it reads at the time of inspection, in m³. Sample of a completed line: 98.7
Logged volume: 5.67
